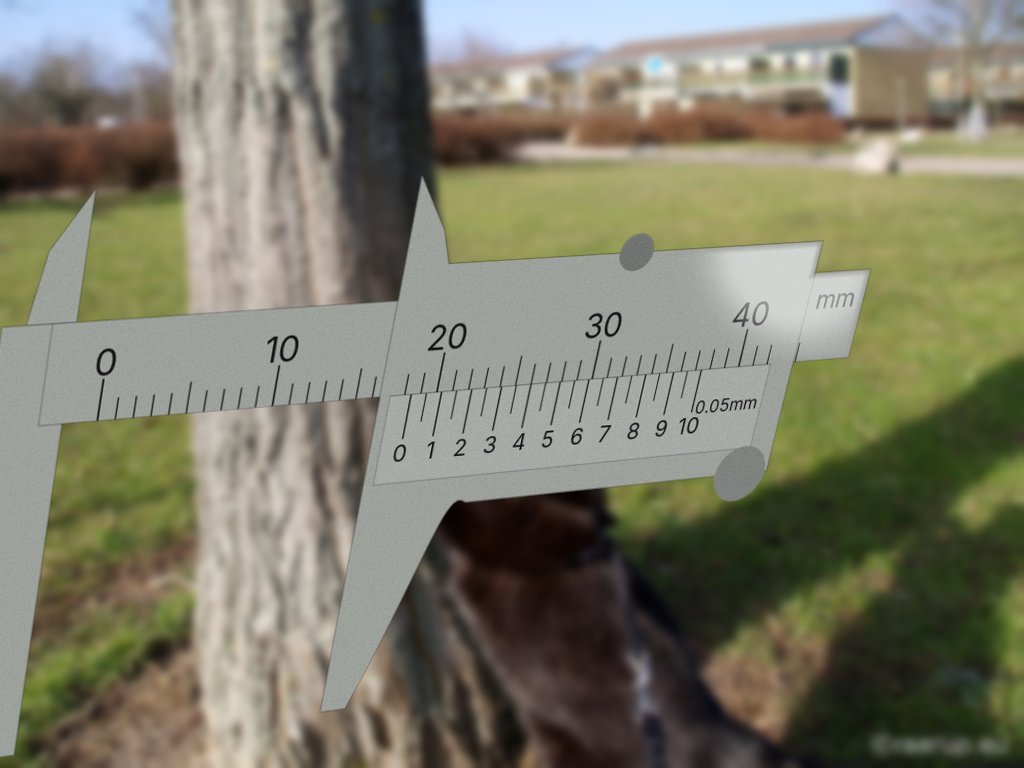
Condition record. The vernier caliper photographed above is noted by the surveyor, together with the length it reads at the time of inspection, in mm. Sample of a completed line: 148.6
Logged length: 18.4
